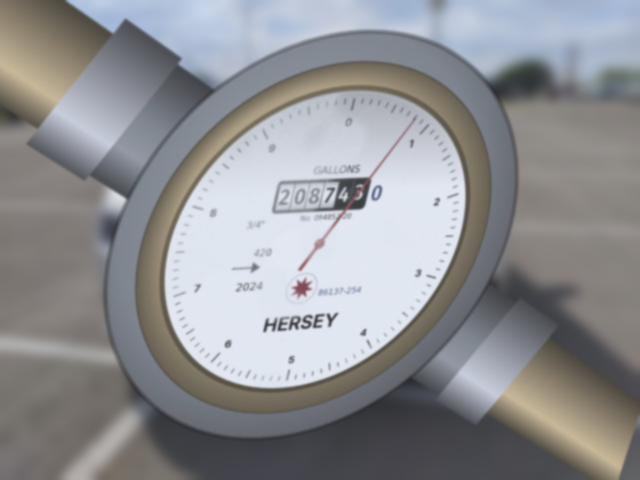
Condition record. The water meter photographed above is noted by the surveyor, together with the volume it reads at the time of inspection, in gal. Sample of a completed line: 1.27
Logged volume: 2087430.8
